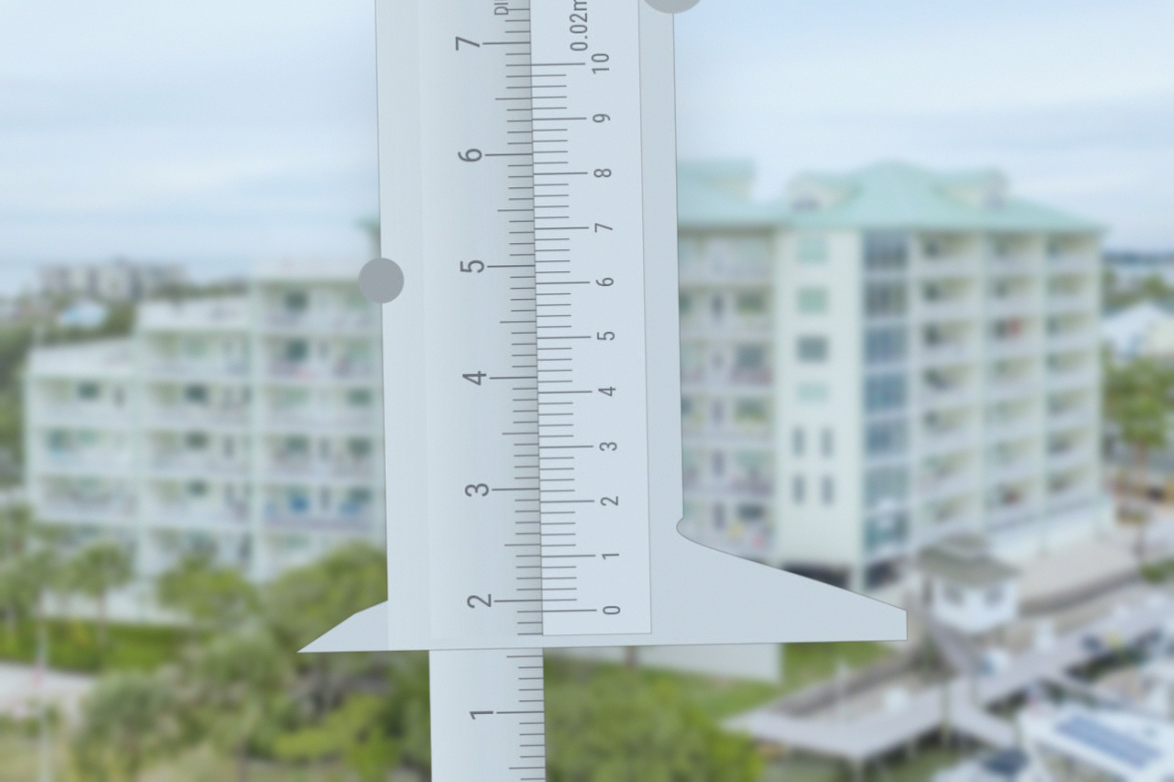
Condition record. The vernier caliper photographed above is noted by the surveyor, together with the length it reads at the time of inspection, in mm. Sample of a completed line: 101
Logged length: 19.0
